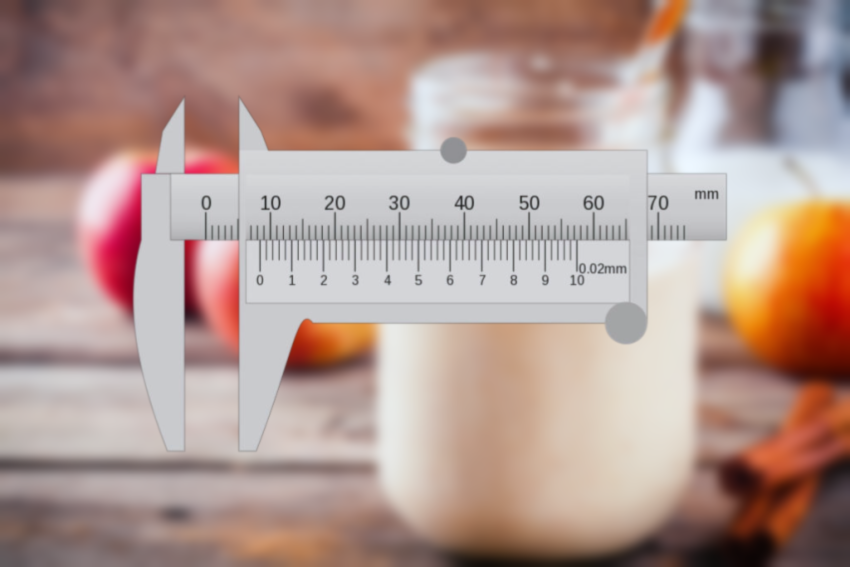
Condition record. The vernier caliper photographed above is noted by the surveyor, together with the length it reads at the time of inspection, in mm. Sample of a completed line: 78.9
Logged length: 8.4
